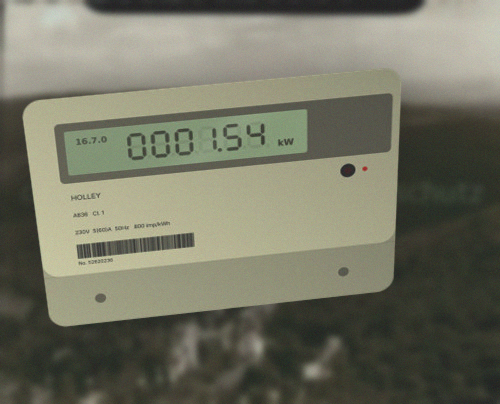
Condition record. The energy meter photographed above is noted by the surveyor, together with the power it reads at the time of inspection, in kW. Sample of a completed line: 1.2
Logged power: 1.54
